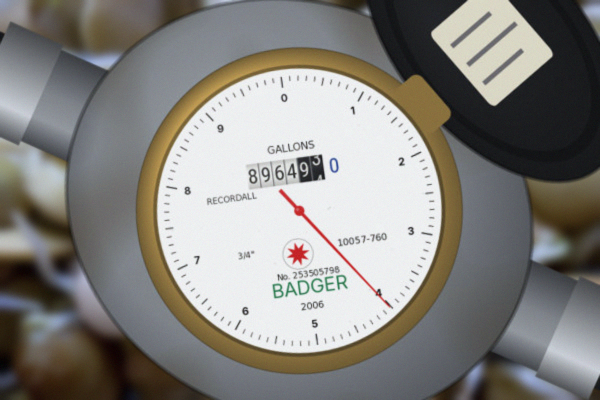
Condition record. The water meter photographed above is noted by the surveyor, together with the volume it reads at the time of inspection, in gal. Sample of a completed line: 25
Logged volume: 8964934.0
